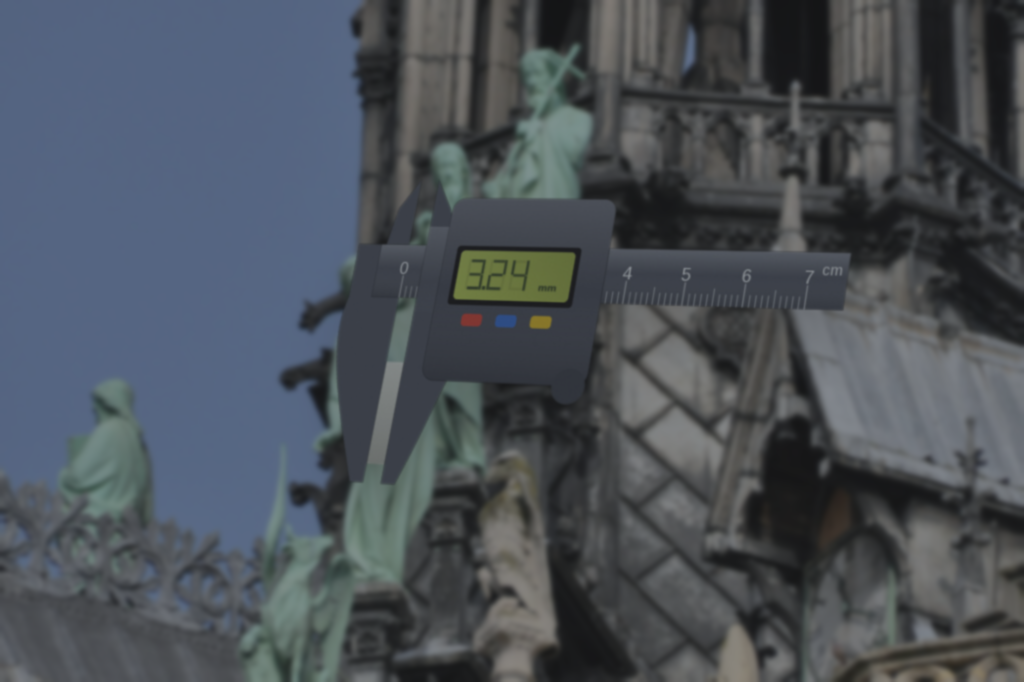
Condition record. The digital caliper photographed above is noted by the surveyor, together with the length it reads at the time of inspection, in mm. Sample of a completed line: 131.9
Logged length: 3.24
